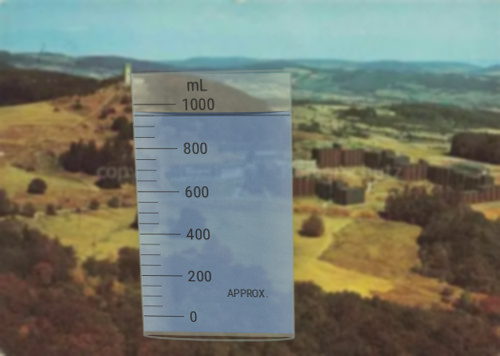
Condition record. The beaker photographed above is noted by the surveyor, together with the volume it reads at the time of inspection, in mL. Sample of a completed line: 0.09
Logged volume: 950
